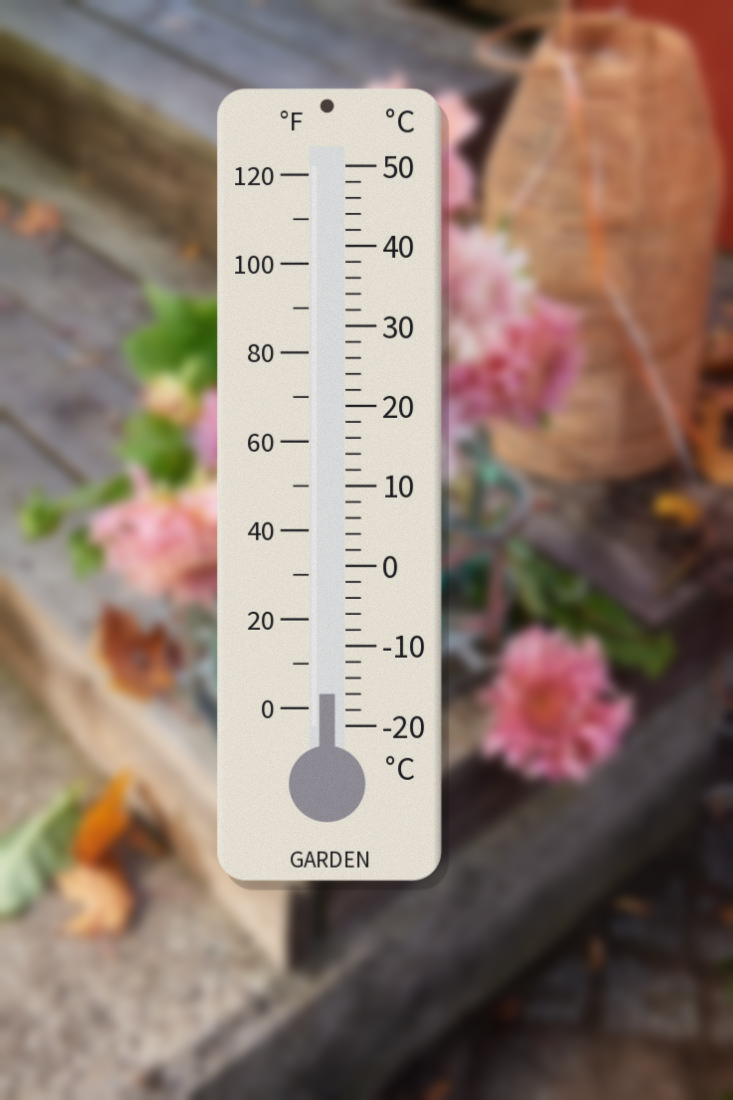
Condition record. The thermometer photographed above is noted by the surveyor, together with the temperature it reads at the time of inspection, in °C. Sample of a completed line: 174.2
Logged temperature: -16
